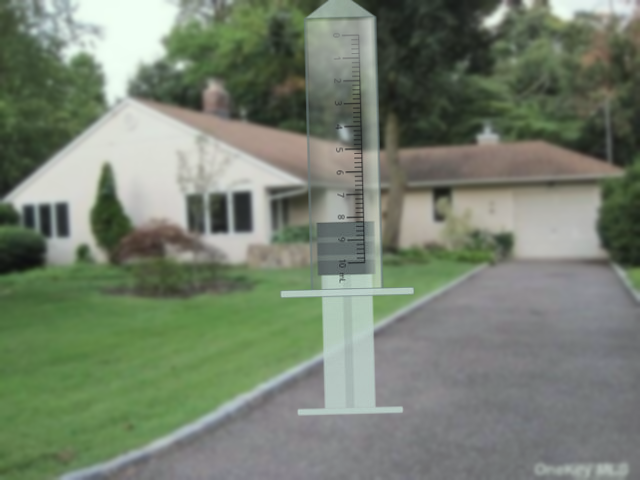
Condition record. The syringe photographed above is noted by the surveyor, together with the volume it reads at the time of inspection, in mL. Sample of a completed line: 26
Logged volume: 8.2
